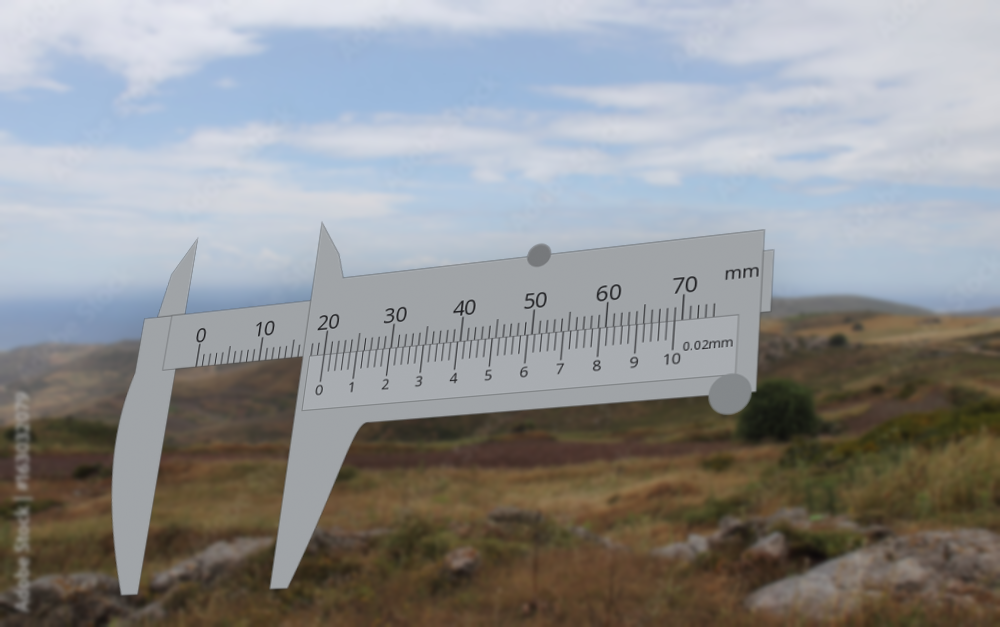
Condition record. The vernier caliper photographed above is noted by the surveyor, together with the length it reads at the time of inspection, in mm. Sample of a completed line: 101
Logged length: 20.0
